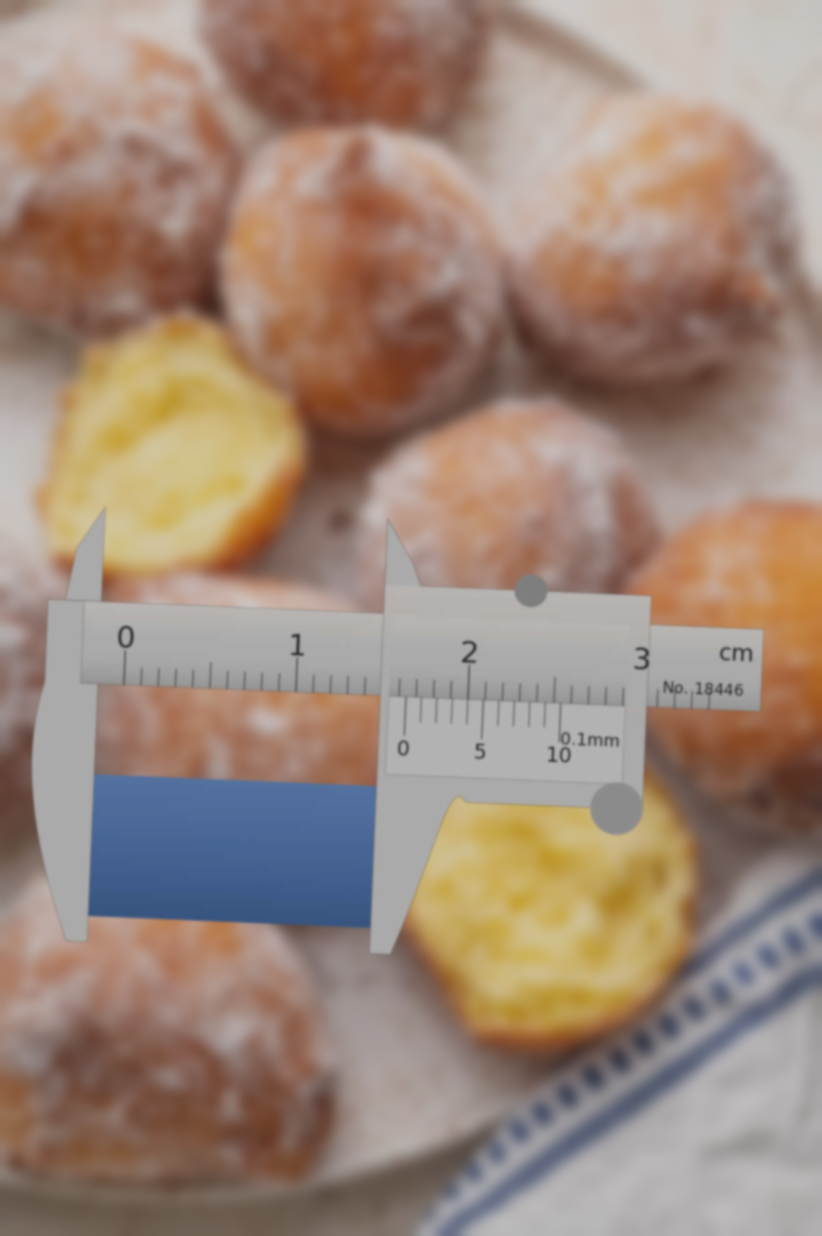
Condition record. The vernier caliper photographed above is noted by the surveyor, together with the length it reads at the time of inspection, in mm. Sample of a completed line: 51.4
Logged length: 16.4
